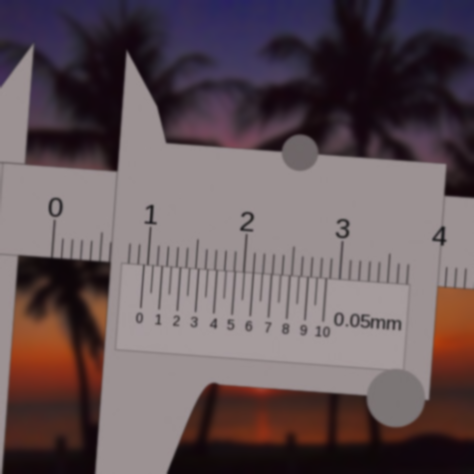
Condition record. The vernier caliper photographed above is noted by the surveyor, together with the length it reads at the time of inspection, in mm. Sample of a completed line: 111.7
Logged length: 9.6
